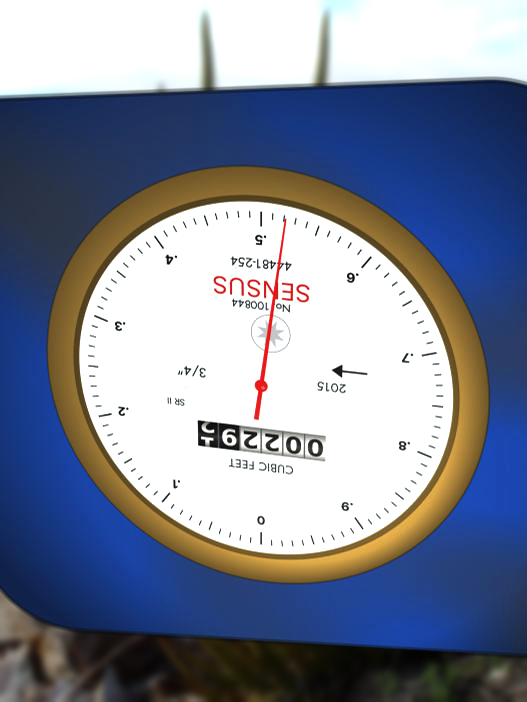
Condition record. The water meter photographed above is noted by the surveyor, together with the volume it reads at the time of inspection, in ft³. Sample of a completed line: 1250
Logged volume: 2291.52
